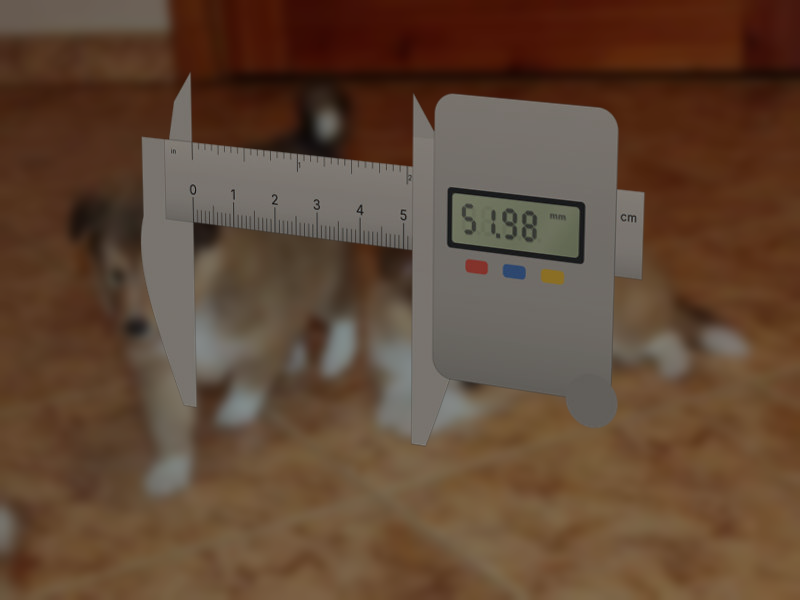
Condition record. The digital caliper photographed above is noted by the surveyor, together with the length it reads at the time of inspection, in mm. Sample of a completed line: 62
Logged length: 51.98
